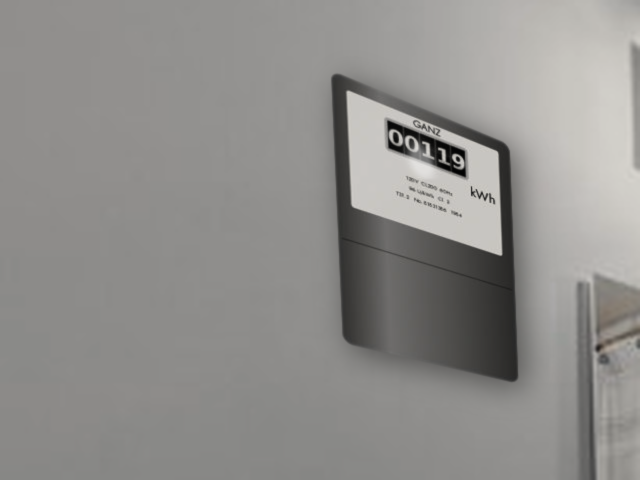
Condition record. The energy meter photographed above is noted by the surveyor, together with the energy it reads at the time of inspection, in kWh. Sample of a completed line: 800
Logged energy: 119
